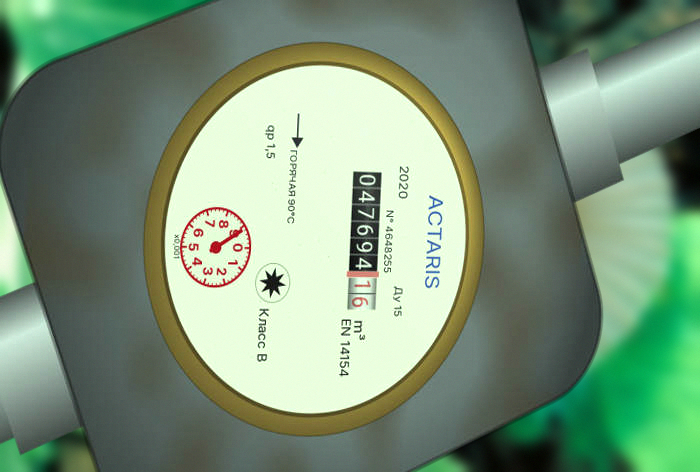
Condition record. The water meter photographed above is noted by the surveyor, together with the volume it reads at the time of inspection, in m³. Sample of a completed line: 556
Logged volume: 47694.159
